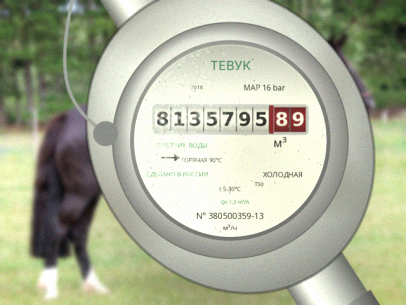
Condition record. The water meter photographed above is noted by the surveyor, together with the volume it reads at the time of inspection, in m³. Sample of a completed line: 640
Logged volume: 8135795.89
